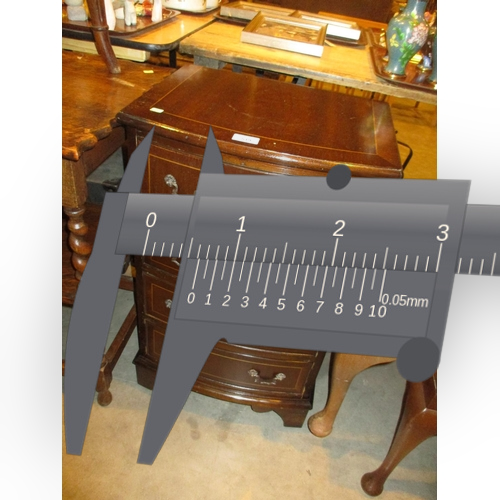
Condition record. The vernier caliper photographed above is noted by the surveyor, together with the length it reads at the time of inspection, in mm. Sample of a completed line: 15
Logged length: 6.2
